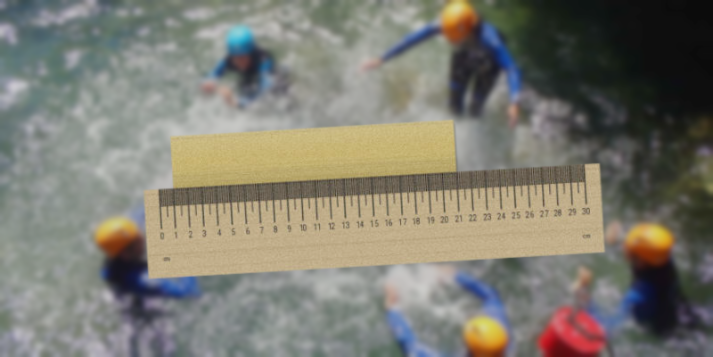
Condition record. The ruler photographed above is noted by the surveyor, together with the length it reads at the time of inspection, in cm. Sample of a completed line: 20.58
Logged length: 20
